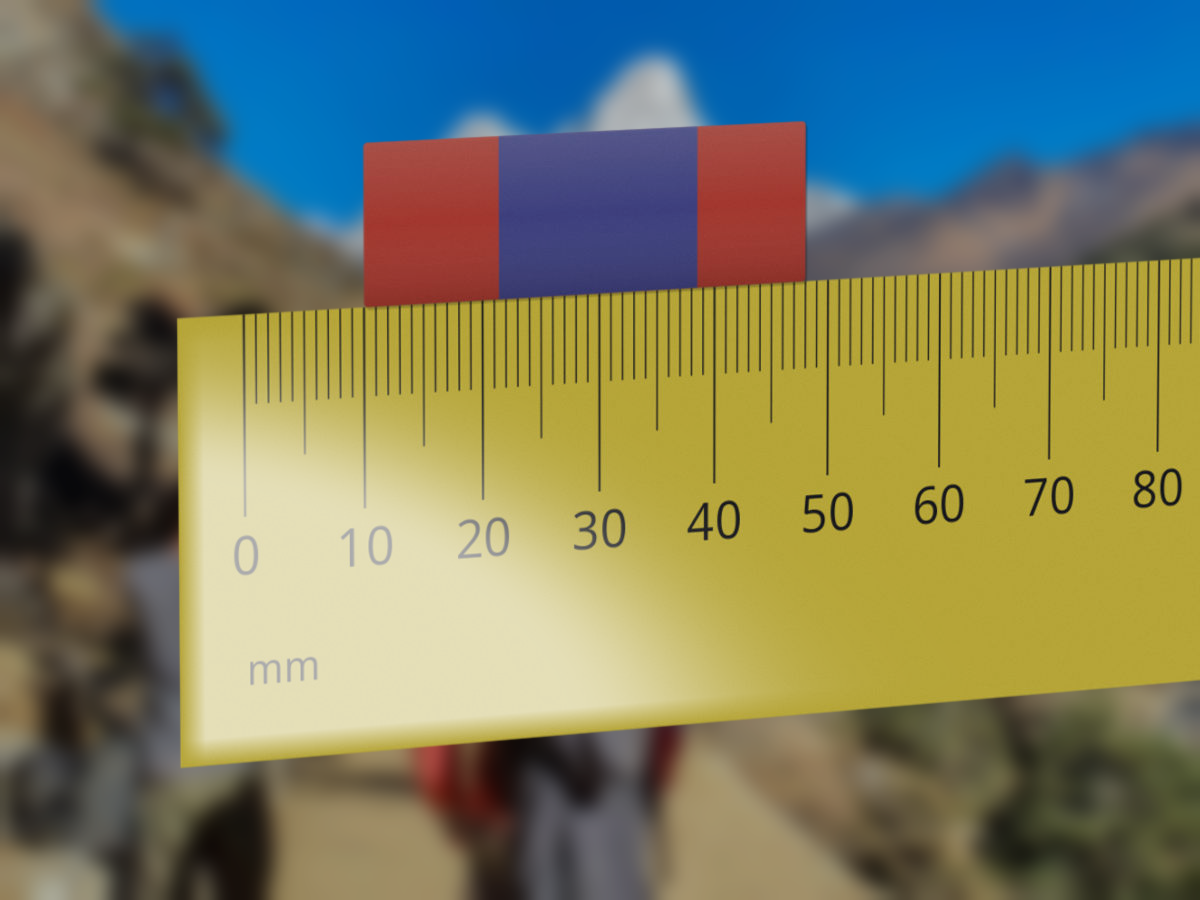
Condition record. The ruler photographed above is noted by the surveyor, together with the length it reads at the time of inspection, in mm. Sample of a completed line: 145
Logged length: 38
